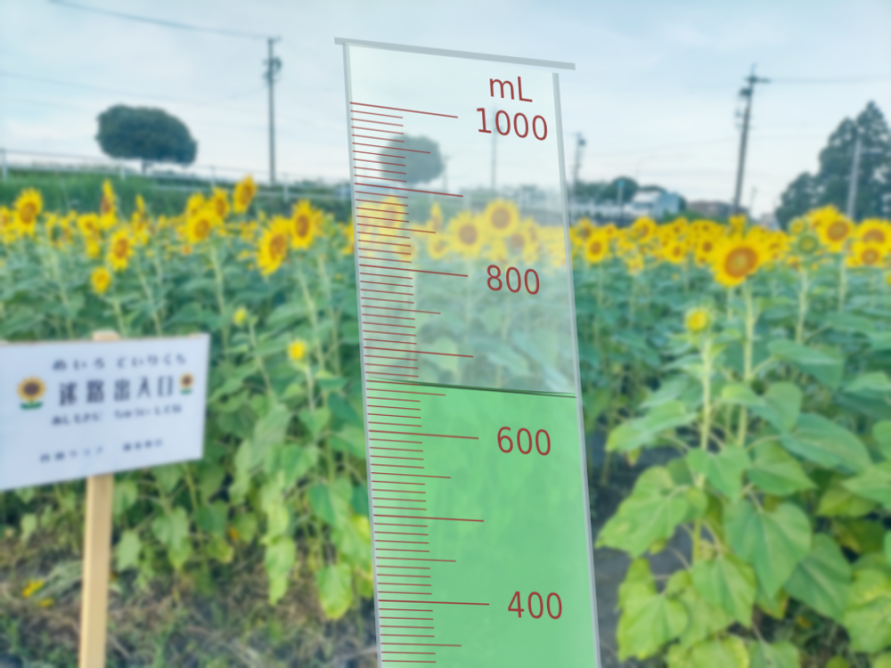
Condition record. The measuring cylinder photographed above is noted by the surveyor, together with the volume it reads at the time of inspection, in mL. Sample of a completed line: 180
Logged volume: 660
